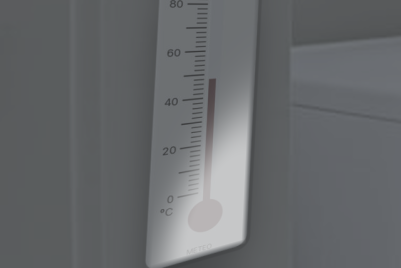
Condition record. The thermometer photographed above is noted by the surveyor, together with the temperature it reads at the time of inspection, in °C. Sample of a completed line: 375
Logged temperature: 48
